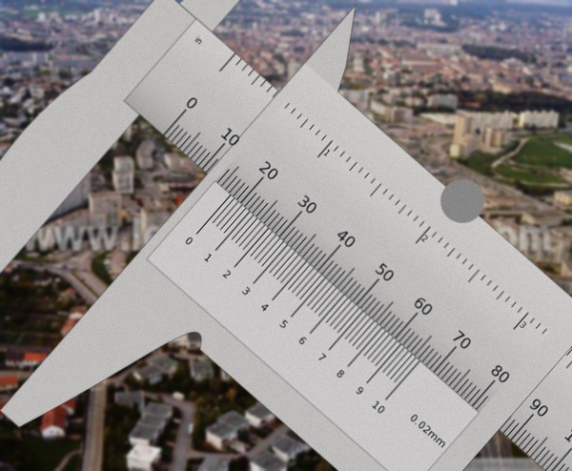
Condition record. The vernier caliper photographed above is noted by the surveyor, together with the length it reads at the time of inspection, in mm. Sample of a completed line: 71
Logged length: 17.5
